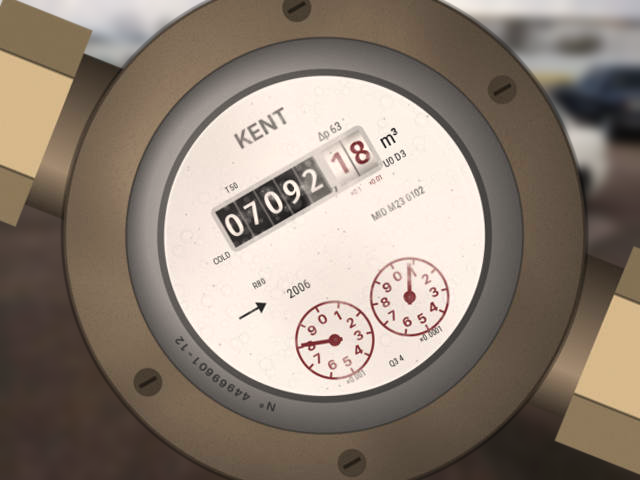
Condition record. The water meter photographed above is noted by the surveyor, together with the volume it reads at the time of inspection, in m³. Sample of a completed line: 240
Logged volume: 7092.1880
